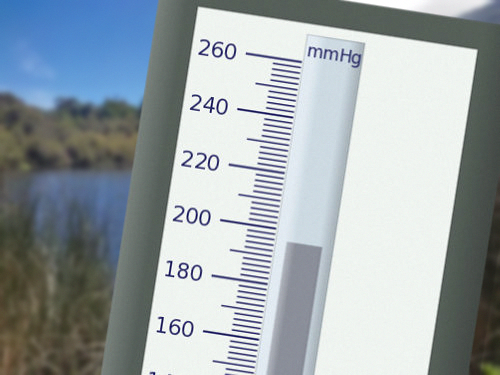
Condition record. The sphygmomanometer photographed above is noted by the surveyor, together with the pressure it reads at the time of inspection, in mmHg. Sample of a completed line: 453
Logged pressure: 196
